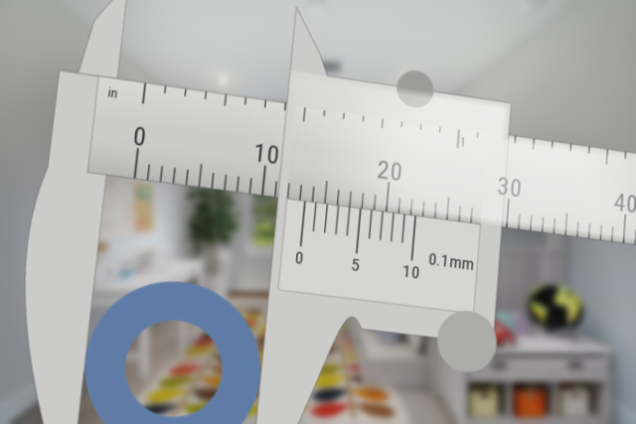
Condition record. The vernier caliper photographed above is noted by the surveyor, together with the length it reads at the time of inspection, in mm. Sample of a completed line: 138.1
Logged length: 13.4
